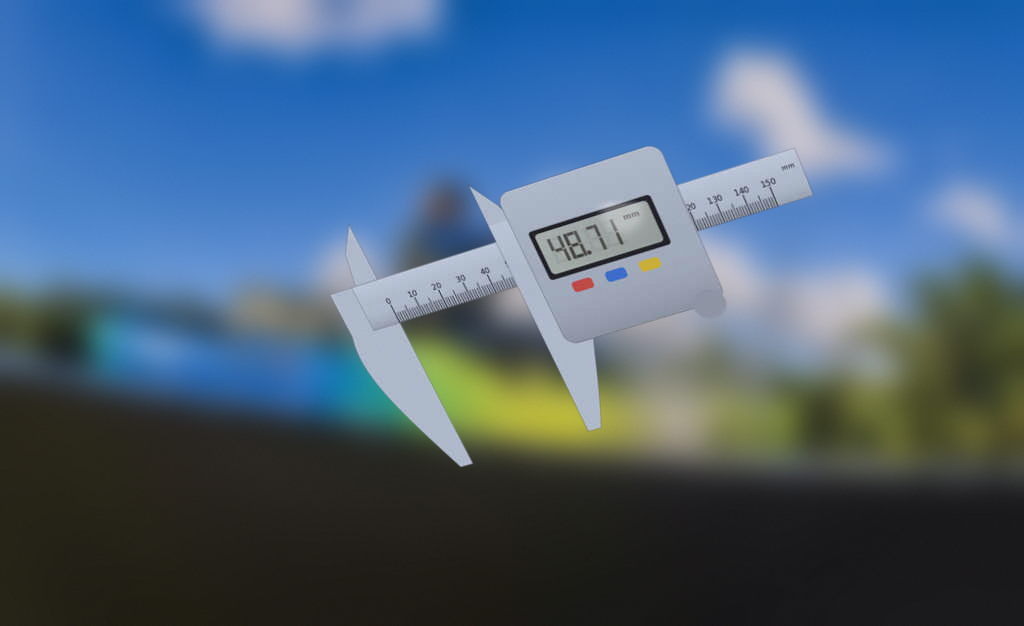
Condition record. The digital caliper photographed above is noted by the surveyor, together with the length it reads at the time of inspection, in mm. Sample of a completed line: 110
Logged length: 48.71
